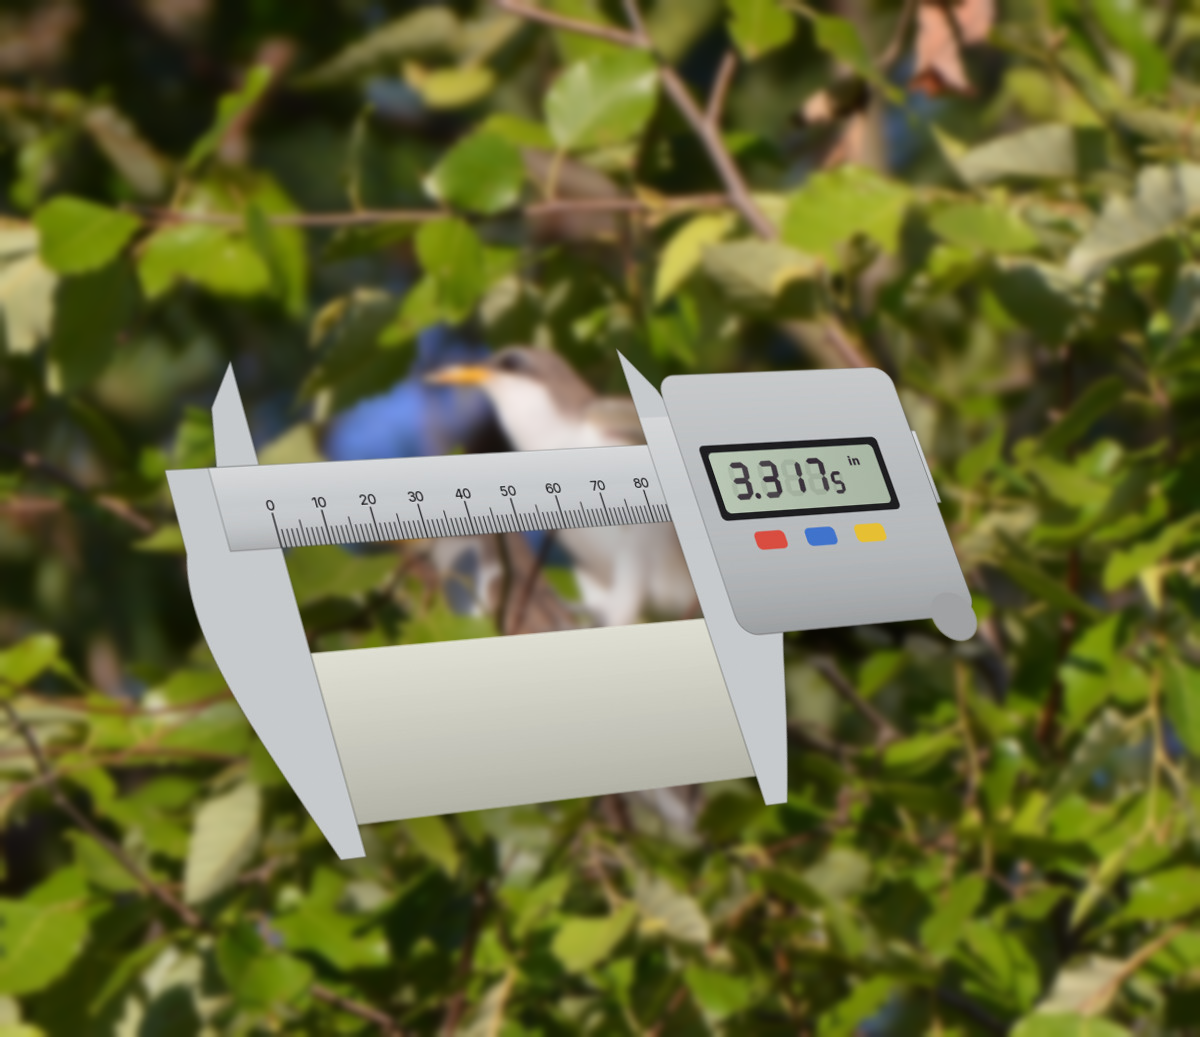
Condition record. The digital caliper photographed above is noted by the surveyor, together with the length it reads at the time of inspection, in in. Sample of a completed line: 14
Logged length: 3.3175
